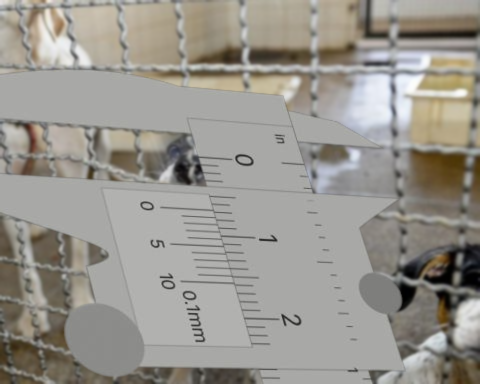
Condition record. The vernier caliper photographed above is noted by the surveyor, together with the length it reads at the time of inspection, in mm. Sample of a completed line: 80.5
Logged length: 6.8
